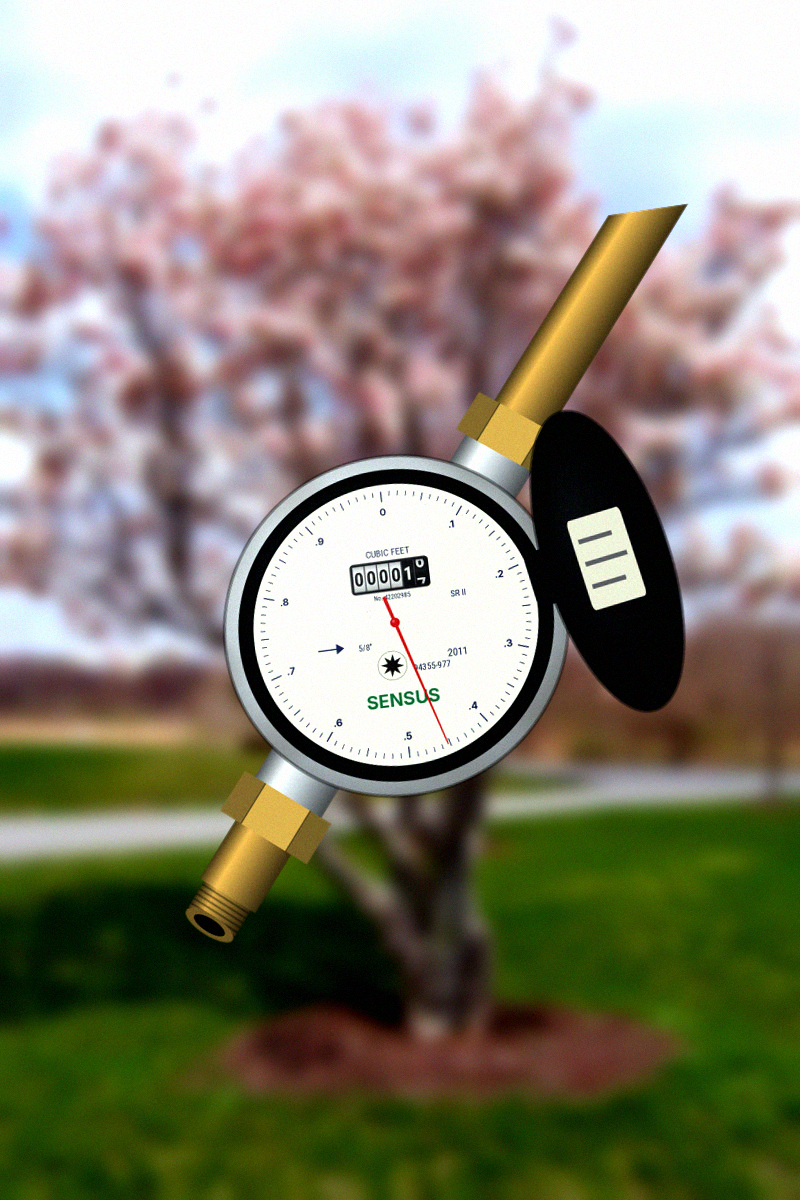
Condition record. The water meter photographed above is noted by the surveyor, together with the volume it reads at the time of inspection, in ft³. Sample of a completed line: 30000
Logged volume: 16.45
